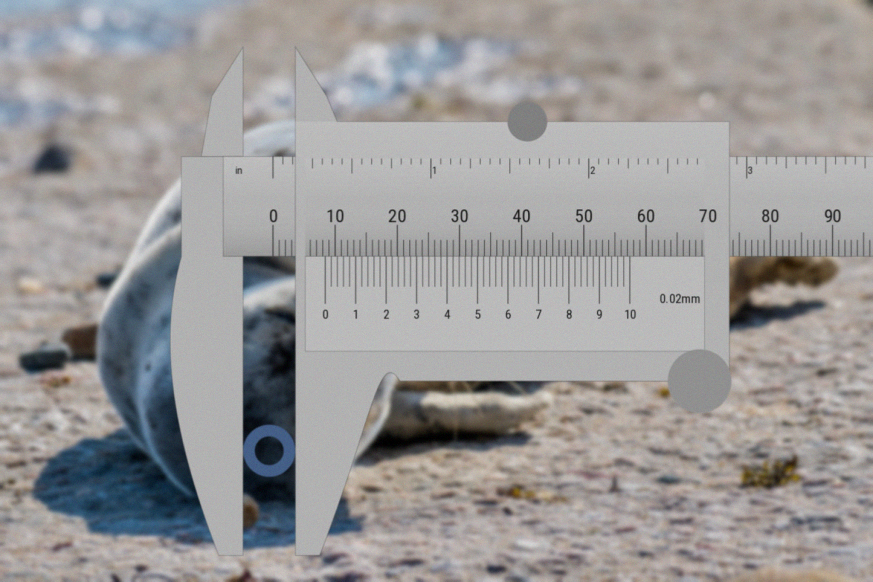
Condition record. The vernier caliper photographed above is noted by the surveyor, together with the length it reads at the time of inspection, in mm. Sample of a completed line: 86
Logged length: 8.4
